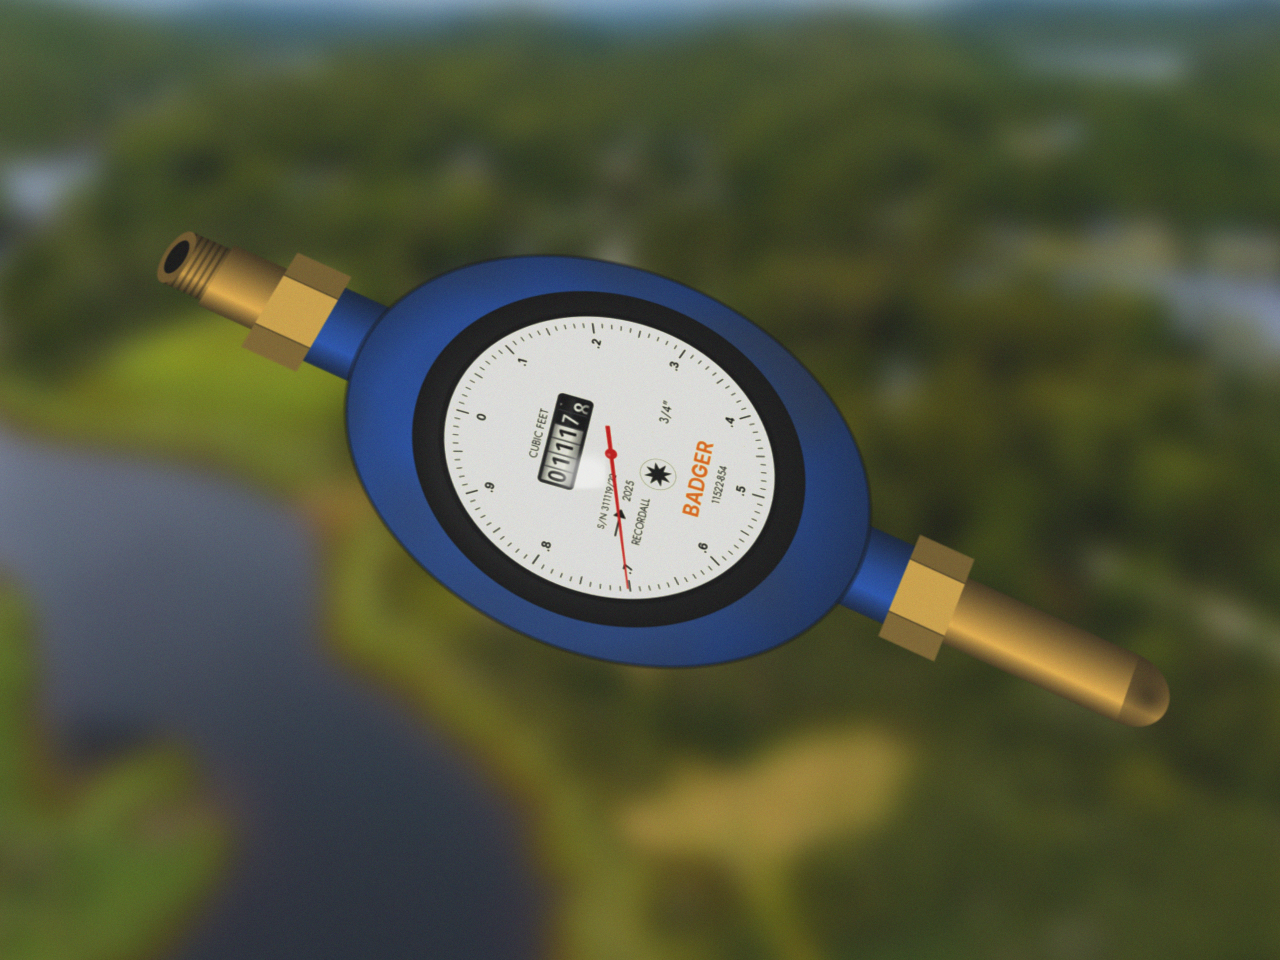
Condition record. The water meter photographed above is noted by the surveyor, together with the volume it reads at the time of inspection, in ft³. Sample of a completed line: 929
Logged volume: 11177.70
